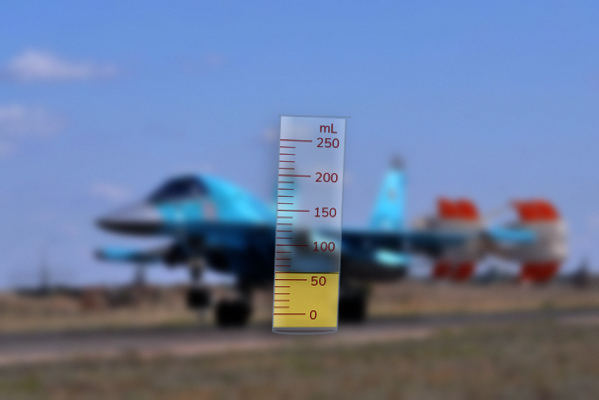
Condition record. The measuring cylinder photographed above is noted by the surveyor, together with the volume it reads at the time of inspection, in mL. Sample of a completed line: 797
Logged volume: 60
